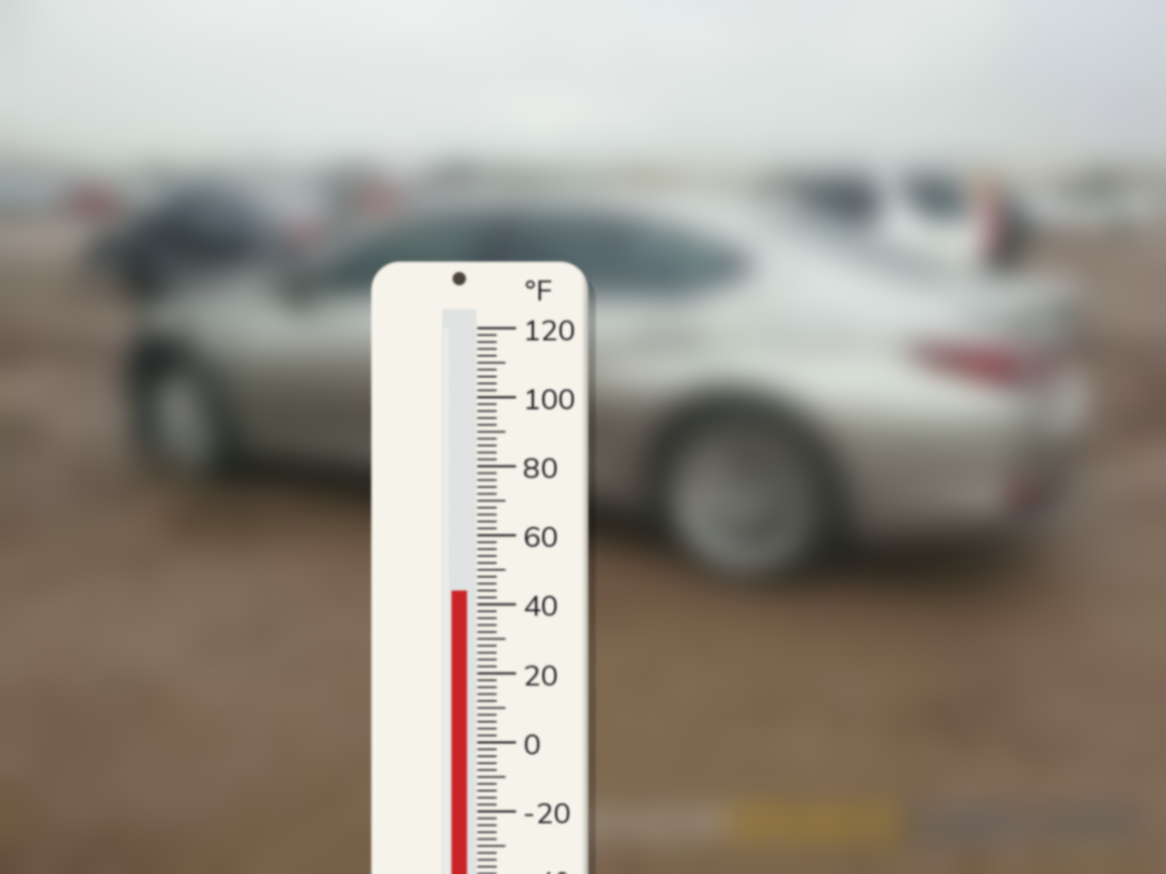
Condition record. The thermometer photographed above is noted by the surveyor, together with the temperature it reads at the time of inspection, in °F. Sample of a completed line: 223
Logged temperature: 44
